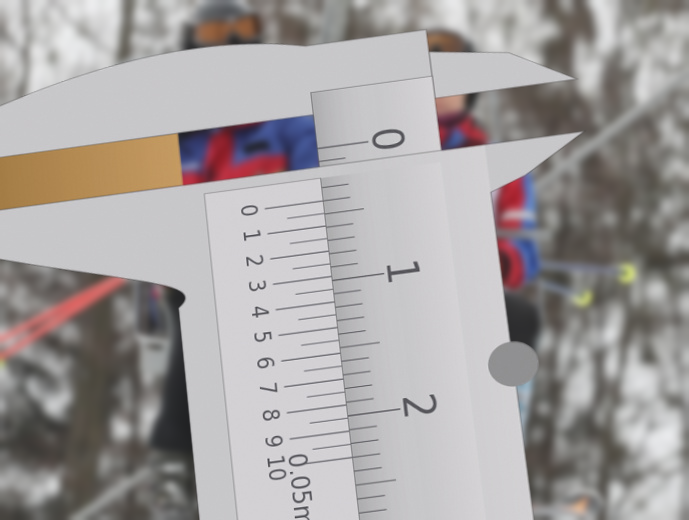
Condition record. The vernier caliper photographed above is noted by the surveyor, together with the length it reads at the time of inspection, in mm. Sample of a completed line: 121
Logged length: 4.0
